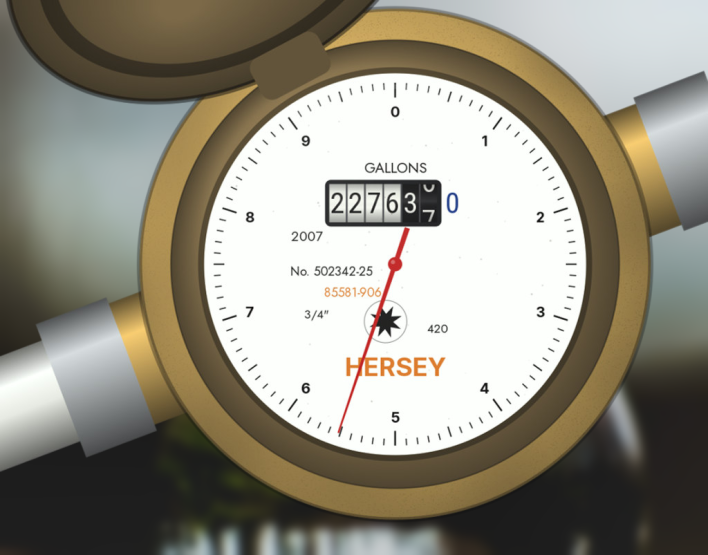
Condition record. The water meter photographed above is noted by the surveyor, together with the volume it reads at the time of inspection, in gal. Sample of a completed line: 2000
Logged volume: 2276365.5
